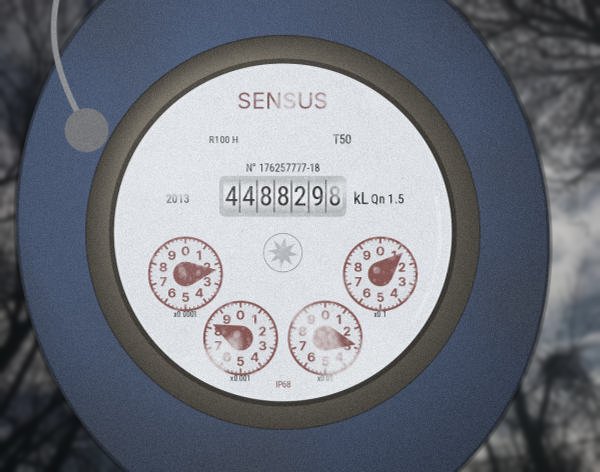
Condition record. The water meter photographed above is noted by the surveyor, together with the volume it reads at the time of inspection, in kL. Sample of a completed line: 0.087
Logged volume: 4488298.1282
